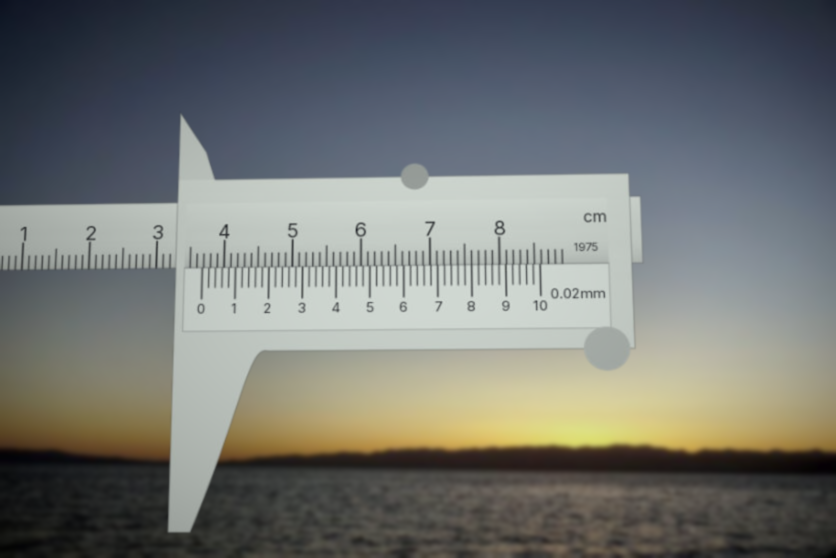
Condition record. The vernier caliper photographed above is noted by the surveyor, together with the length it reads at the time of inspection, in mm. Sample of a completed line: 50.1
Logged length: 36.8
